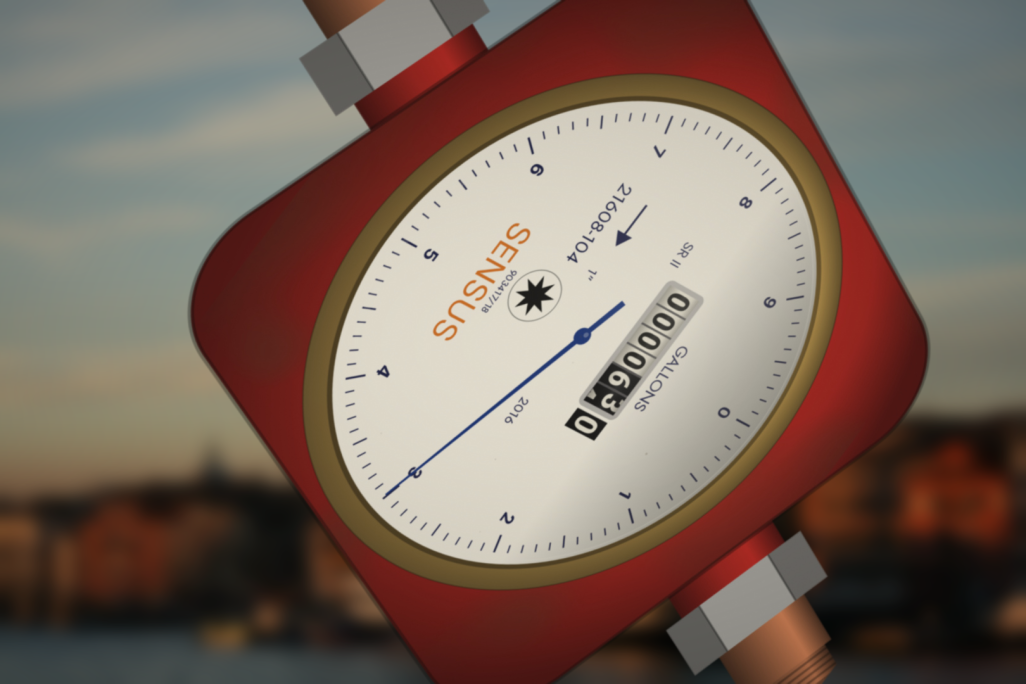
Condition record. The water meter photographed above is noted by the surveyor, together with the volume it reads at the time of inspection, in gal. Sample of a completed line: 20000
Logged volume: 633.0
